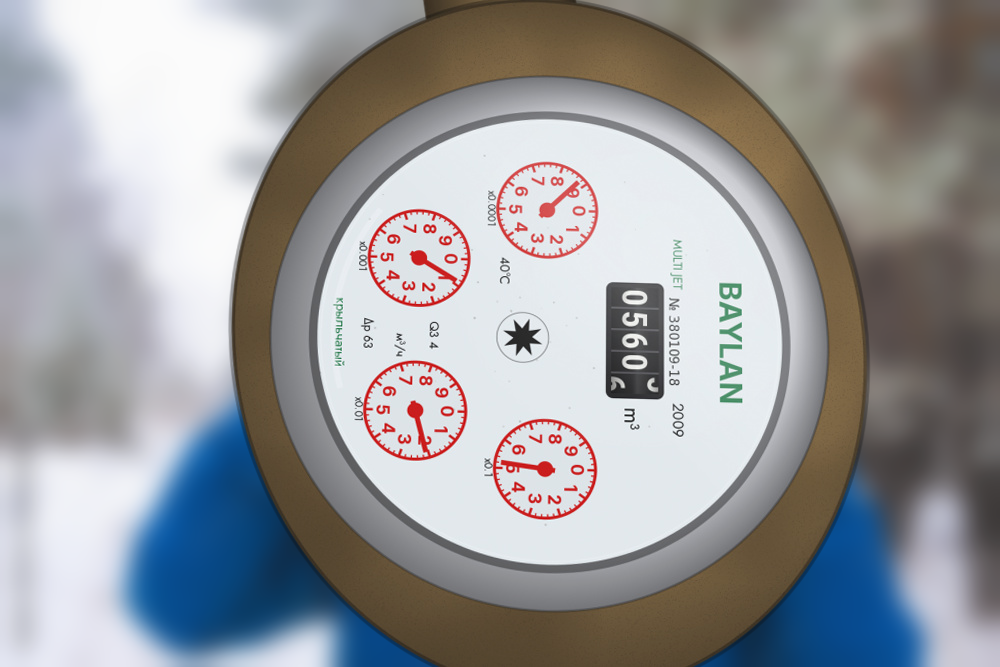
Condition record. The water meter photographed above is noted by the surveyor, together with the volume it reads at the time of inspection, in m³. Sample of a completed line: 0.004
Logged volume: 5605.5208
